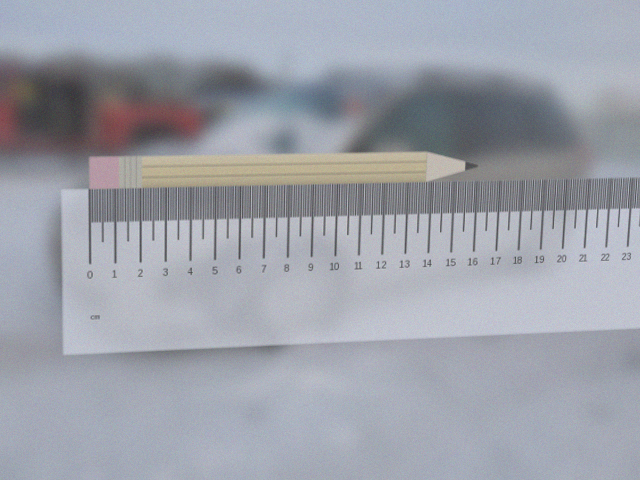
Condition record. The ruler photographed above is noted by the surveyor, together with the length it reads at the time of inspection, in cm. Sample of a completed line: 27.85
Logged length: 16
